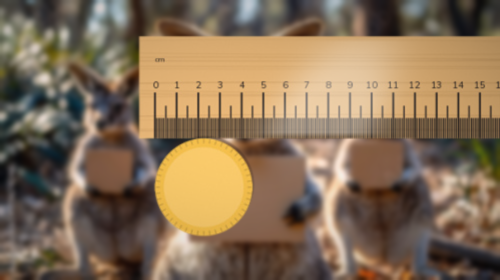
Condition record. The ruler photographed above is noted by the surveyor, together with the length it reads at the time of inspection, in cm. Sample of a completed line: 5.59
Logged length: 4.5
